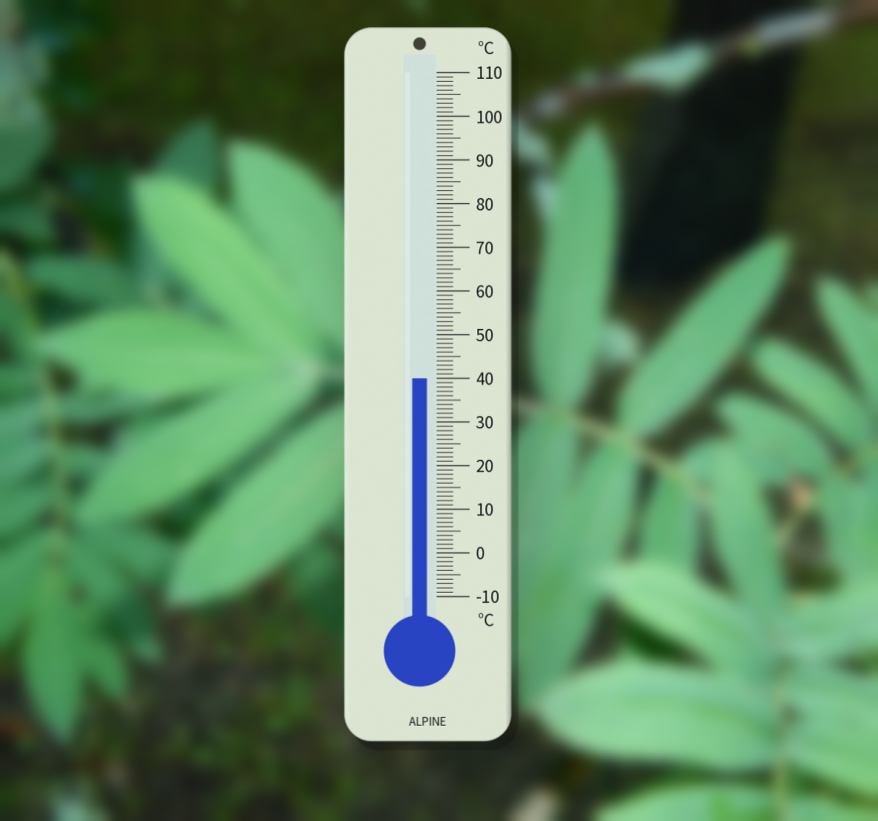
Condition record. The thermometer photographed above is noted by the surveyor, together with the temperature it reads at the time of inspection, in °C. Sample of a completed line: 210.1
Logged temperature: 40
